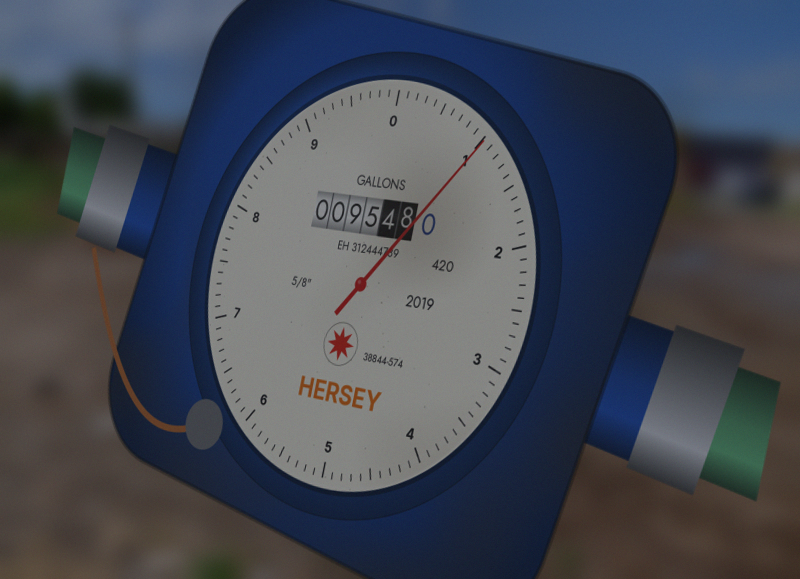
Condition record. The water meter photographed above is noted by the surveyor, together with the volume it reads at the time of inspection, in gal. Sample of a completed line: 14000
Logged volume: 95481.0
